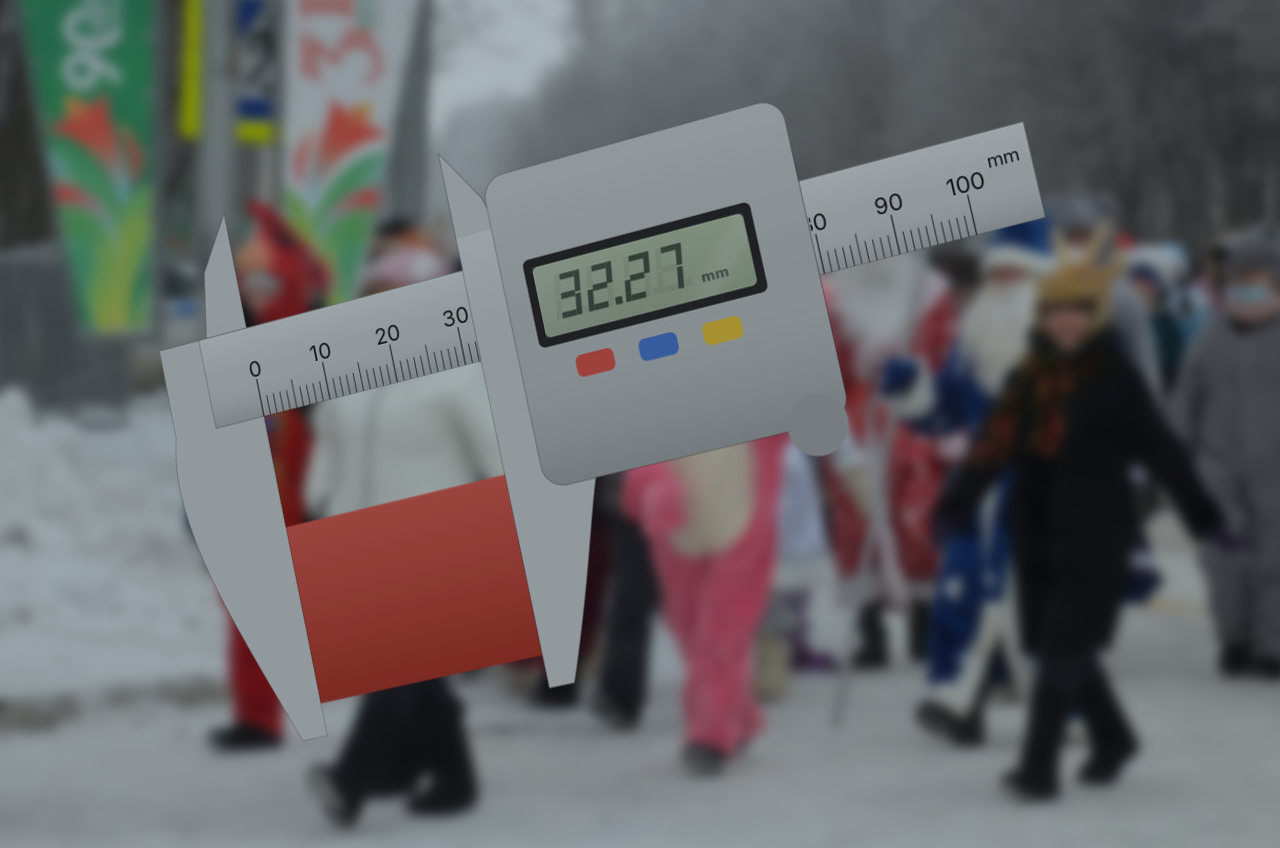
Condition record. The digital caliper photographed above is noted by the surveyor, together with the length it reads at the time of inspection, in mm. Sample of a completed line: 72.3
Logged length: 32.27
